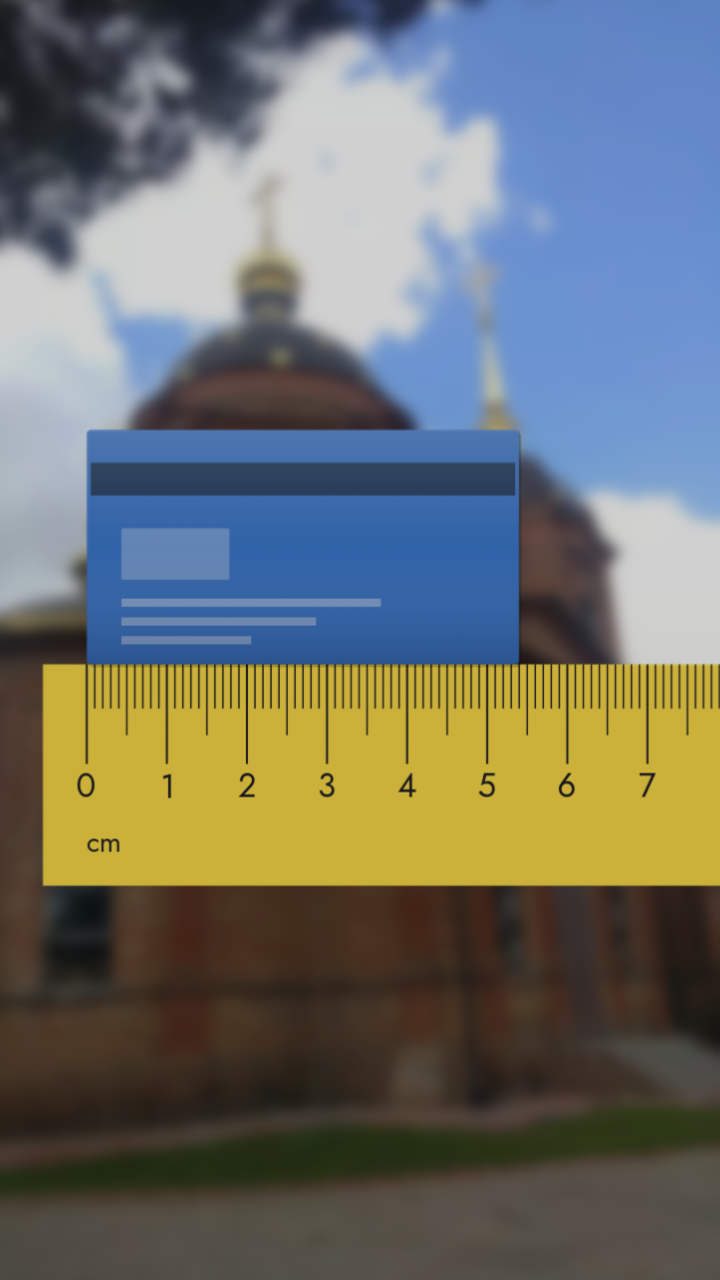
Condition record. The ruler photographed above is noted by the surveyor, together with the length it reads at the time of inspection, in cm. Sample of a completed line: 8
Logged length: 5.4
